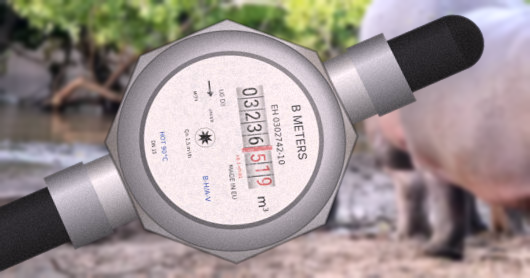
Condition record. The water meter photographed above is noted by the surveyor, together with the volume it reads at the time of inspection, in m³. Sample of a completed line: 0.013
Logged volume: 3236.519
